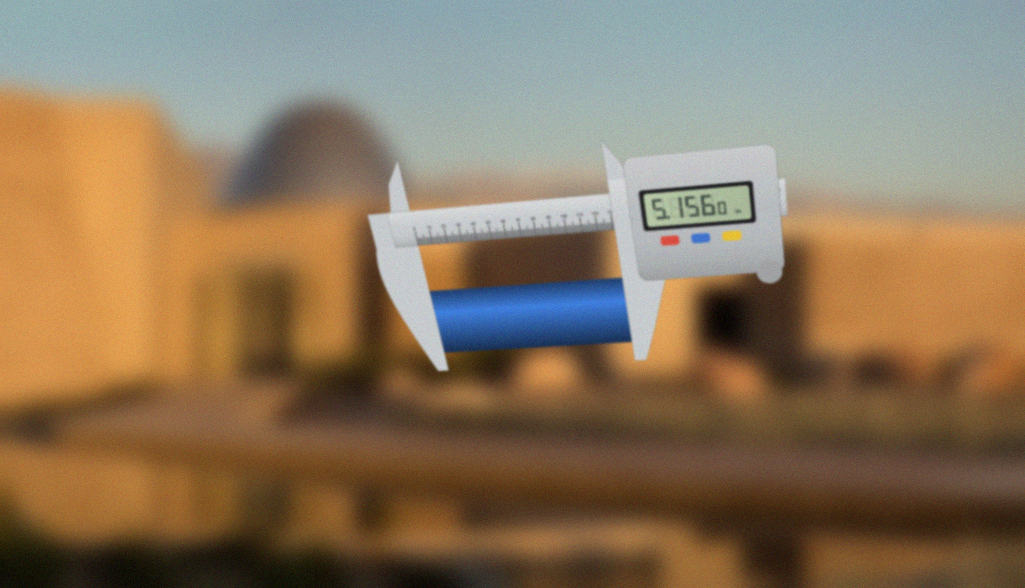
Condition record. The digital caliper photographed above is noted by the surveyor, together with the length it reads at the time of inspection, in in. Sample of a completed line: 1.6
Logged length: 5.1560
